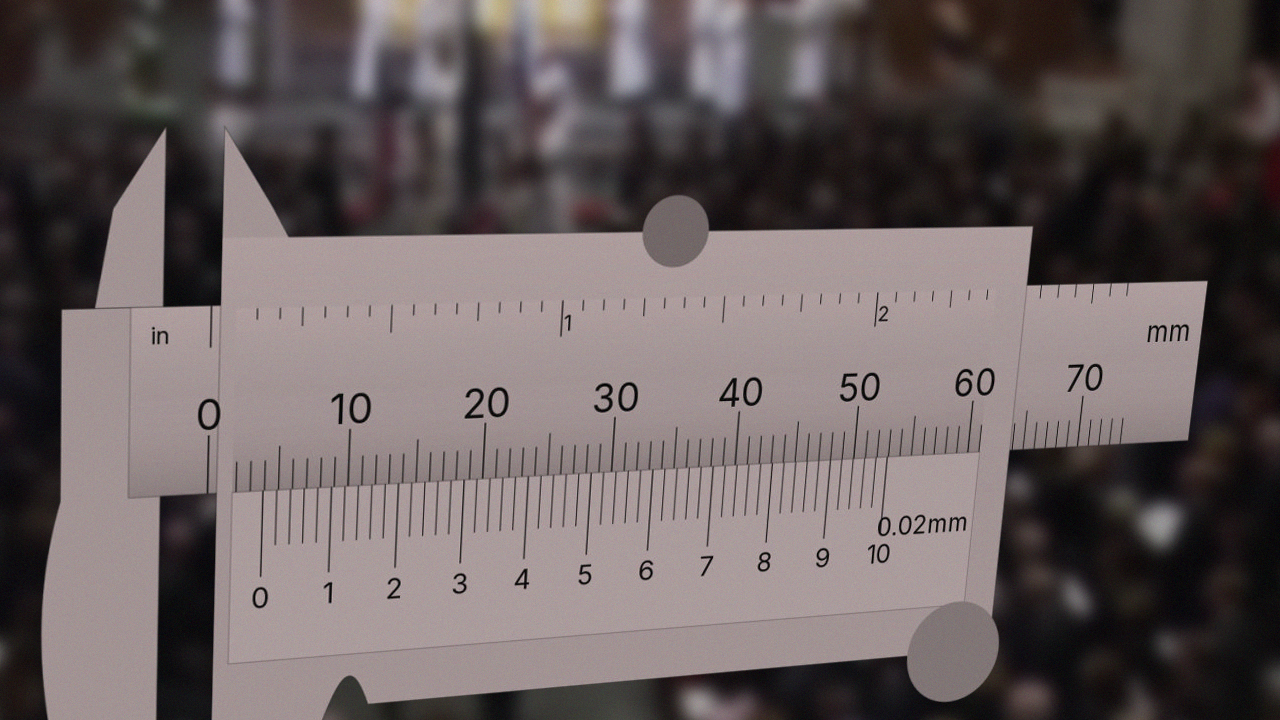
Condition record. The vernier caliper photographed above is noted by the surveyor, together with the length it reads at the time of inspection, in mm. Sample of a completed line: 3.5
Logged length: 3.9
